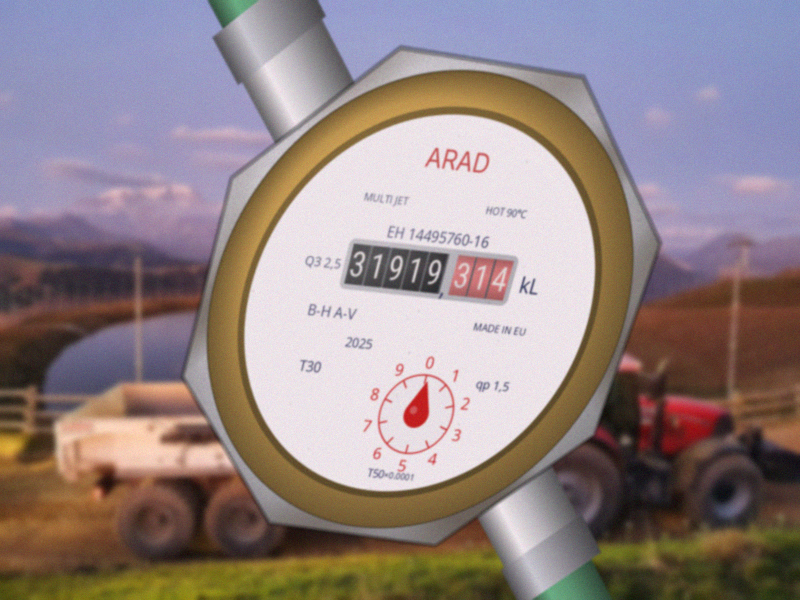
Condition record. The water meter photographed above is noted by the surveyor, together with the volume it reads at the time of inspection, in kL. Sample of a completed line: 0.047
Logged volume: 31919.3140
